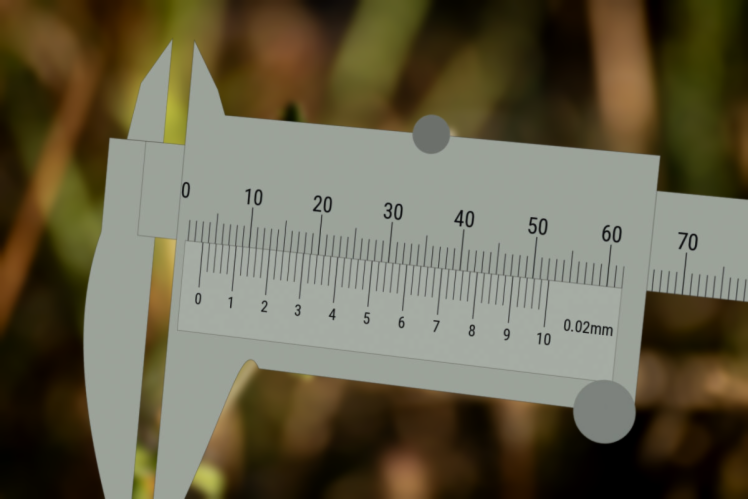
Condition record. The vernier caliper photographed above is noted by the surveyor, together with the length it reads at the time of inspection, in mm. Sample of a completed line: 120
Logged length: 3.2
